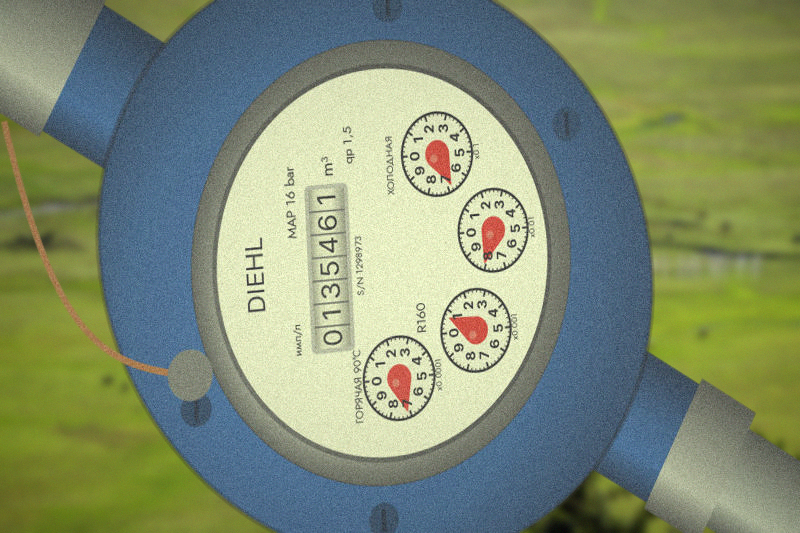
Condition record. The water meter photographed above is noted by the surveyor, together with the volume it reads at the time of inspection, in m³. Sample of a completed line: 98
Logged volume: 135461.6807
